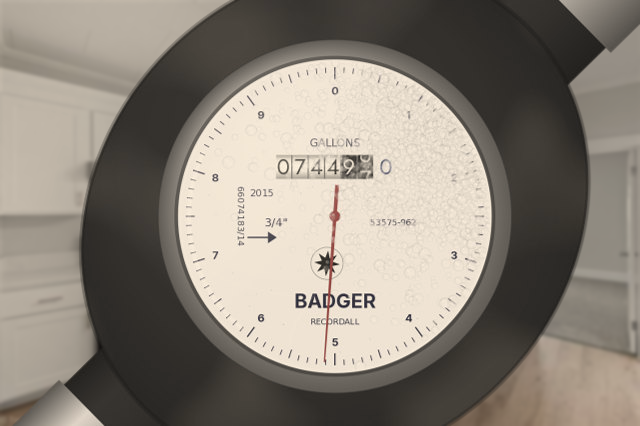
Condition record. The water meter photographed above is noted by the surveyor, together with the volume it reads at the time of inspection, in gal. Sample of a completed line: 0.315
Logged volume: 744965.1
